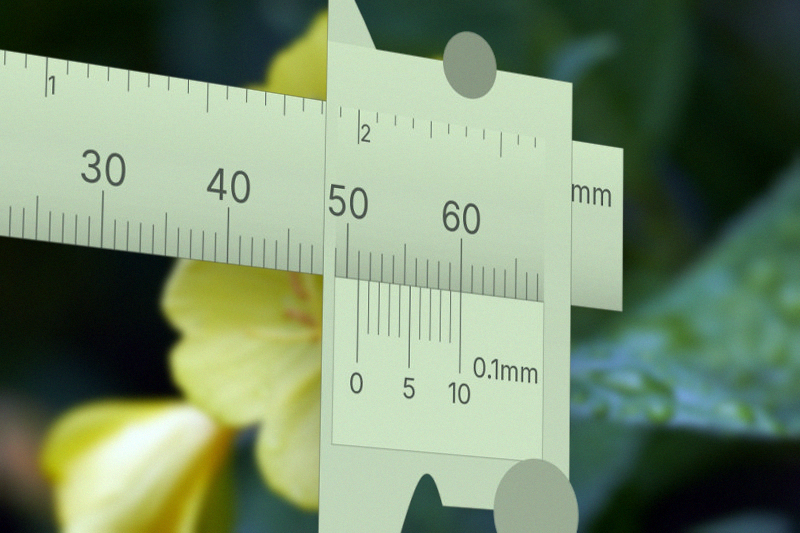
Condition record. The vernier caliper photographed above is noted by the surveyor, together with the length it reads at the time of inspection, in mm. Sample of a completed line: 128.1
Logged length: 51.0
